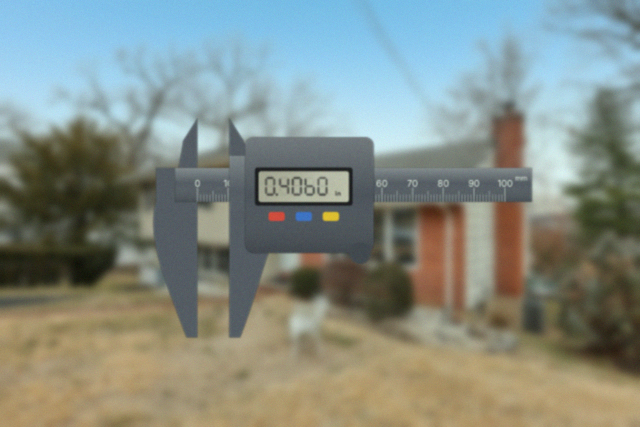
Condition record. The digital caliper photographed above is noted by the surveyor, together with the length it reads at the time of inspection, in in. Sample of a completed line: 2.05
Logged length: 0.4060
